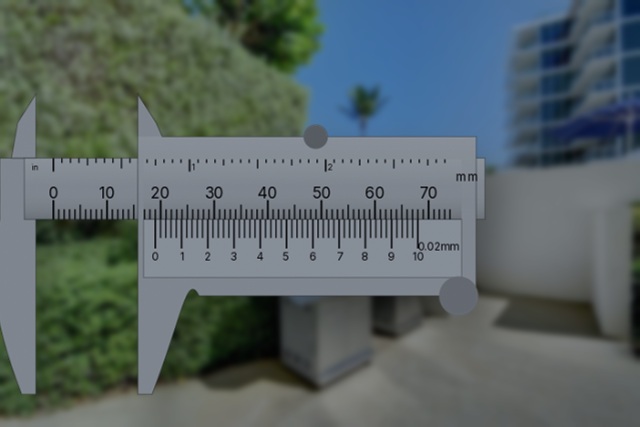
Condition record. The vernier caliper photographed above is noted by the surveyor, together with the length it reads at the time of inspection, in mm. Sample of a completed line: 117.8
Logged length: 19.0
